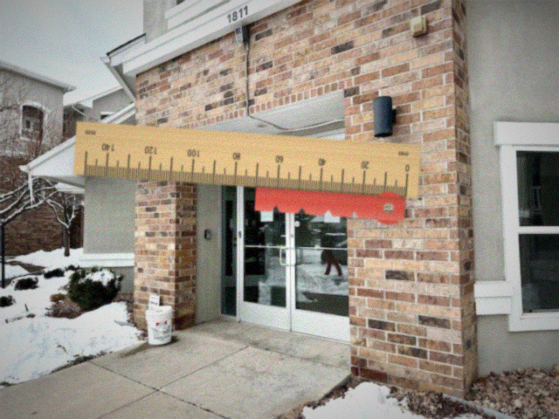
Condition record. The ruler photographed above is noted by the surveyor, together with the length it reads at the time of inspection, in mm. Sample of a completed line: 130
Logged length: 70
